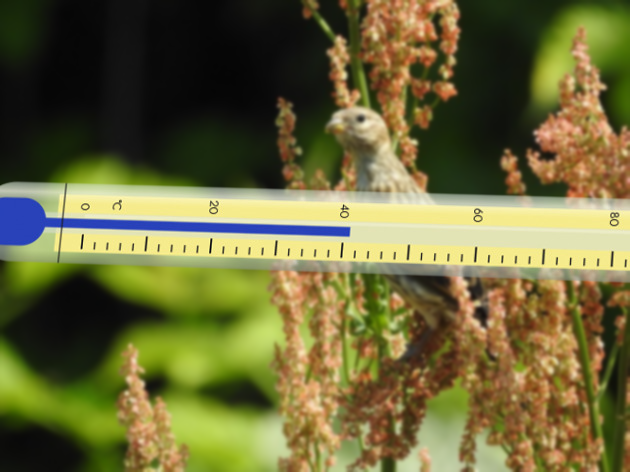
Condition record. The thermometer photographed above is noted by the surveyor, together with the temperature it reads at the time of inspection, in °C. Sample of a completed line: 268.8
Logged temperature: 41
